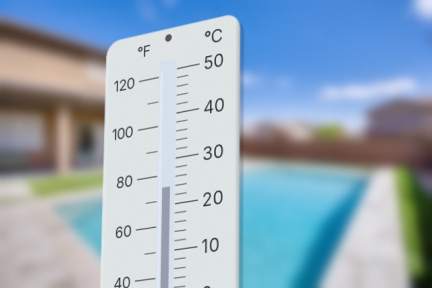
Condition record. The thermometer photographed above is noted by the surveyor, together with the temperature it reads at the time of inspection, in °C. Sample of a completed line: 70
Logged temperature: 24
